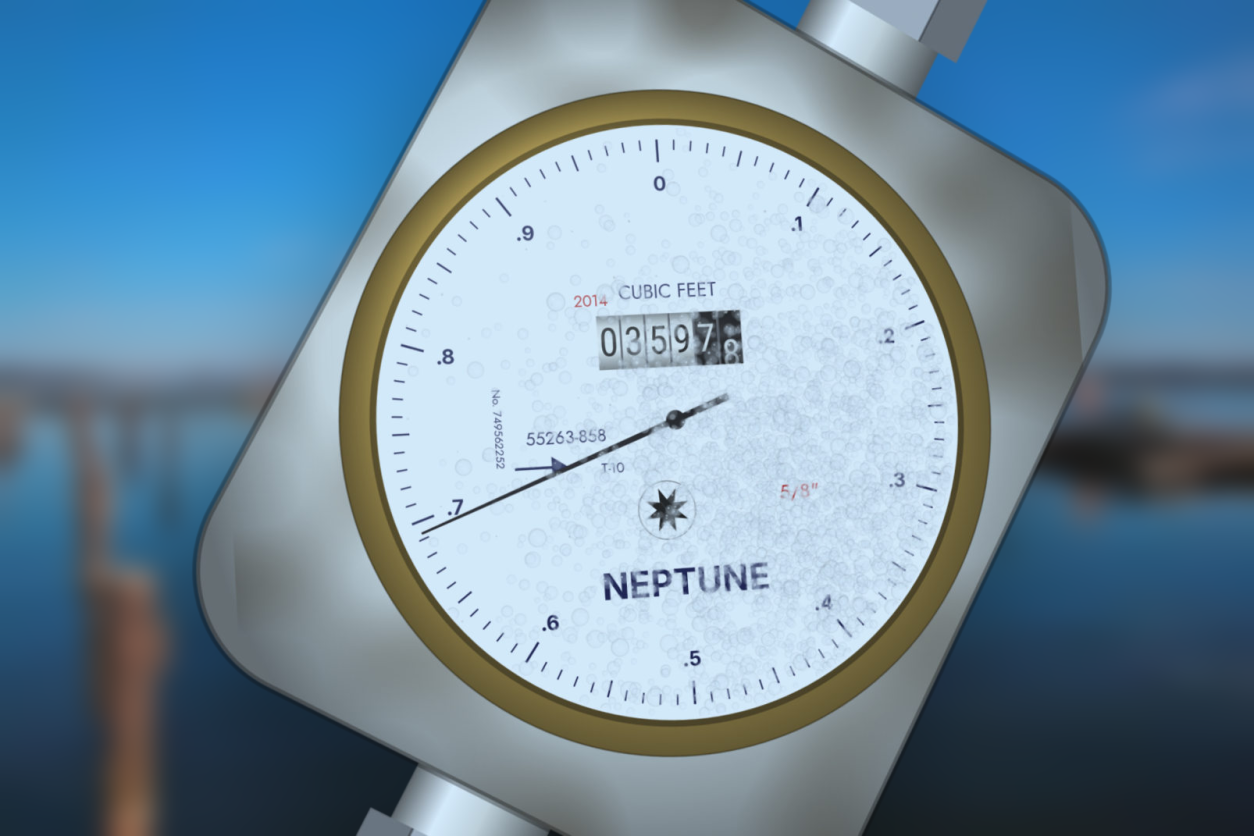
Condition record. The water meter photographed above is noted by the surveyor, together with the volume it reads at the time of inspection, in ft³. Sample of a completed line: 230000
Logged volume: 35977.69
